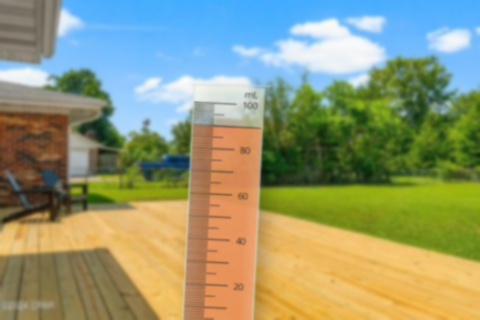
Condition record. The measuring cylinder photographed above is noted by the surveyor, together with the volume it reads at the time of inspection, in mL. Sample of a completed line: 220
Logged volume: 90
